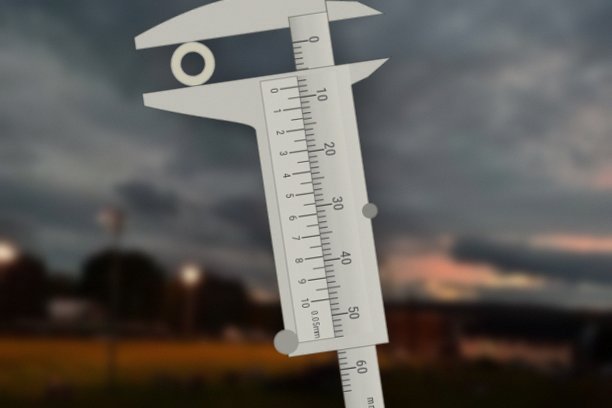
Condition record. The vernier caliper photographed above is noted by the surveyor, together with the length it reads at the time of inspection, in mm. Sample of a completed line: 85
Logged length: 8.0
